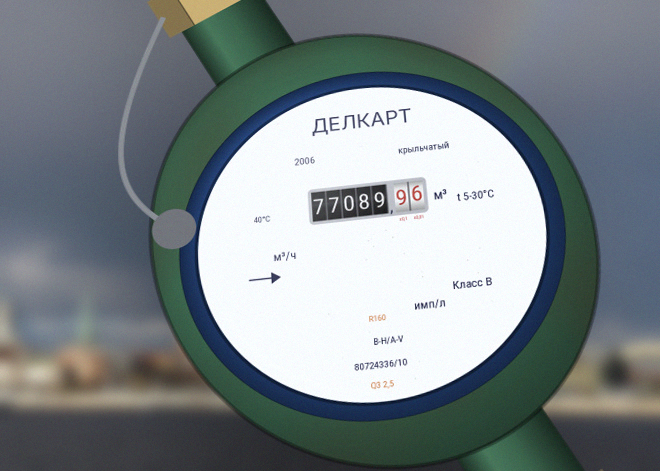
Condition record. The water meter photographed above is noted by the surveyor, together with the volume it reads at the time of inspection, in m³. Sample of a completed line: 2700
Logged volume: 77089.96
